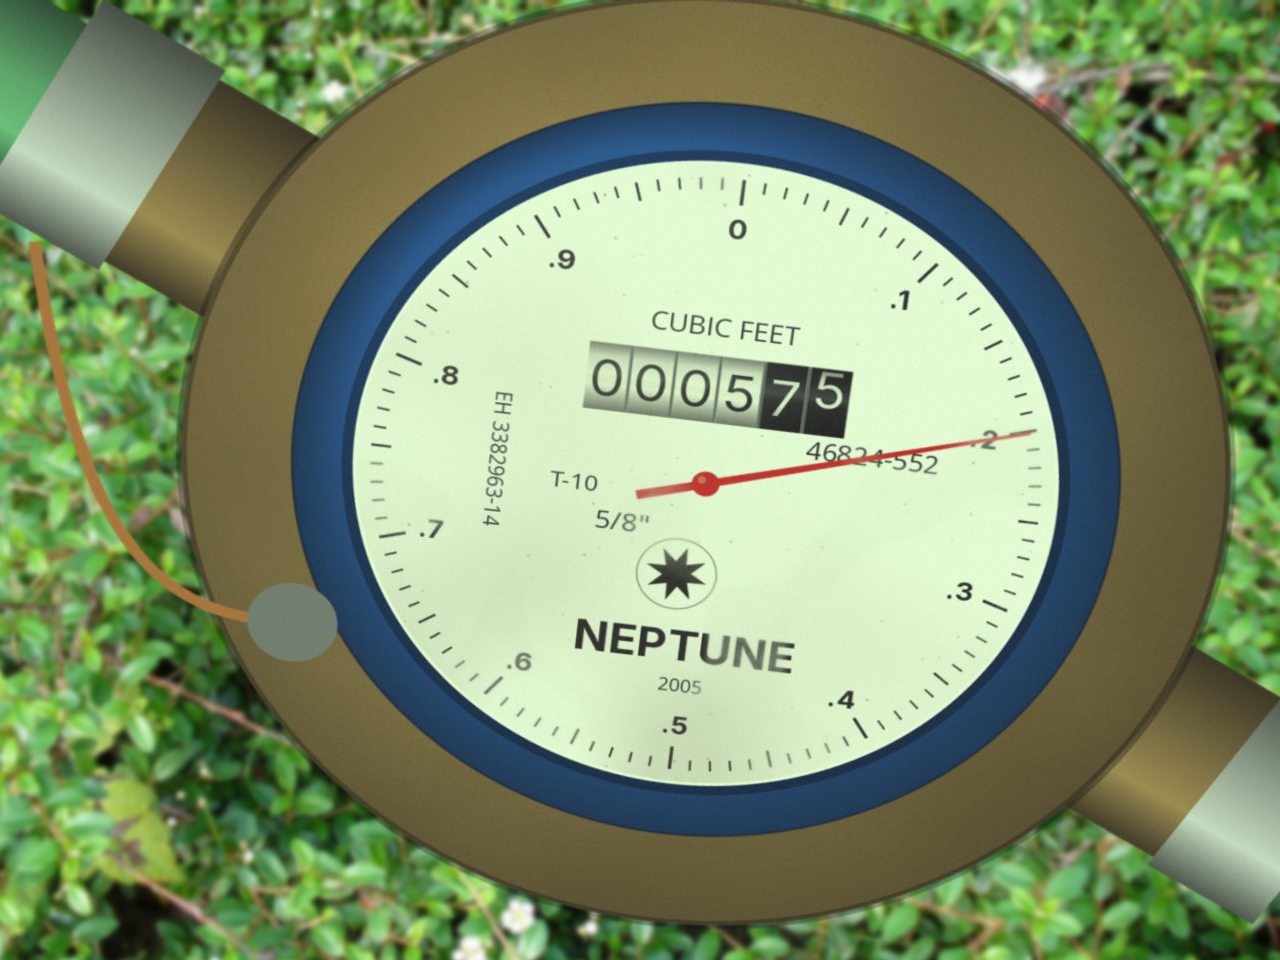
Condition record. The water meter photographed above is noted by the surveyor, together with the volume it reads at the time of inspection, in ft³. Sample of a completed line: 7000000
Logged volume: 575.20
